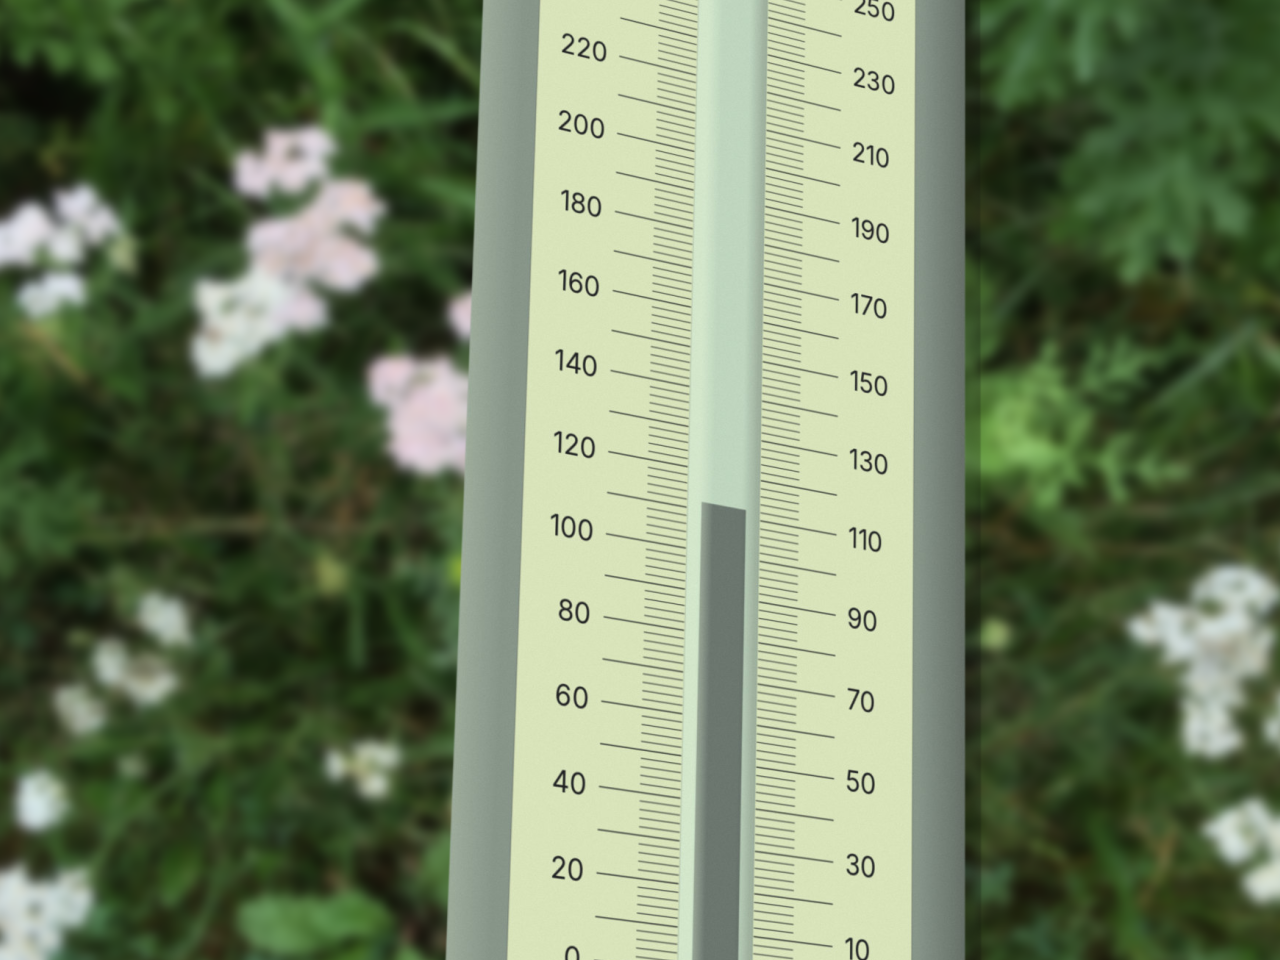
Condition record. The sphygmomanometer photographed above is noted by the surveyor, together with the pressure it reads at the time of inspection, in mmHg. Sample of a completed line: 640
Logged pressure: 112
